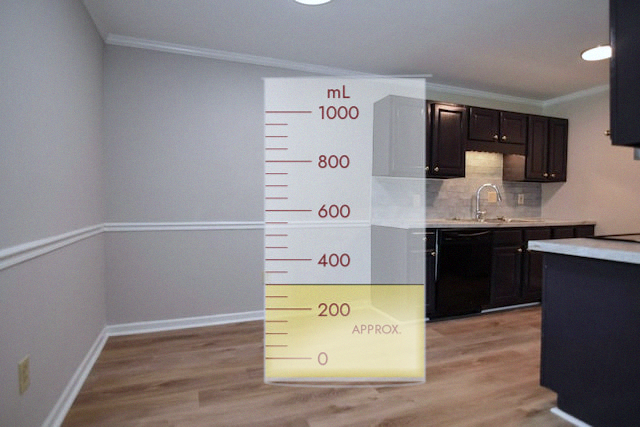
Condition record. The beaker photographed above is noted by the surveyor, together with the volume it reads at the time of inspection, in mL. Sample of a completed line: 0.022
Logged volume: 300
